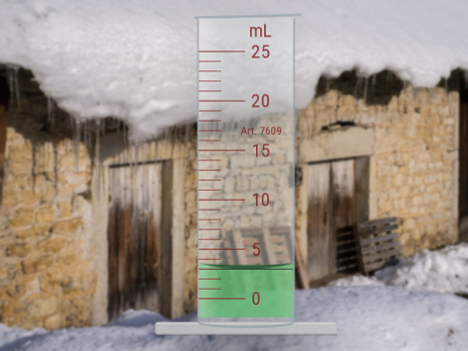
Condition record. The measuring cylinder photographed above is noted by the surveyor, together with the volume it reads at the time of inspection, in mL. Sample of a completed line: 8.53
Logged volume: 3
